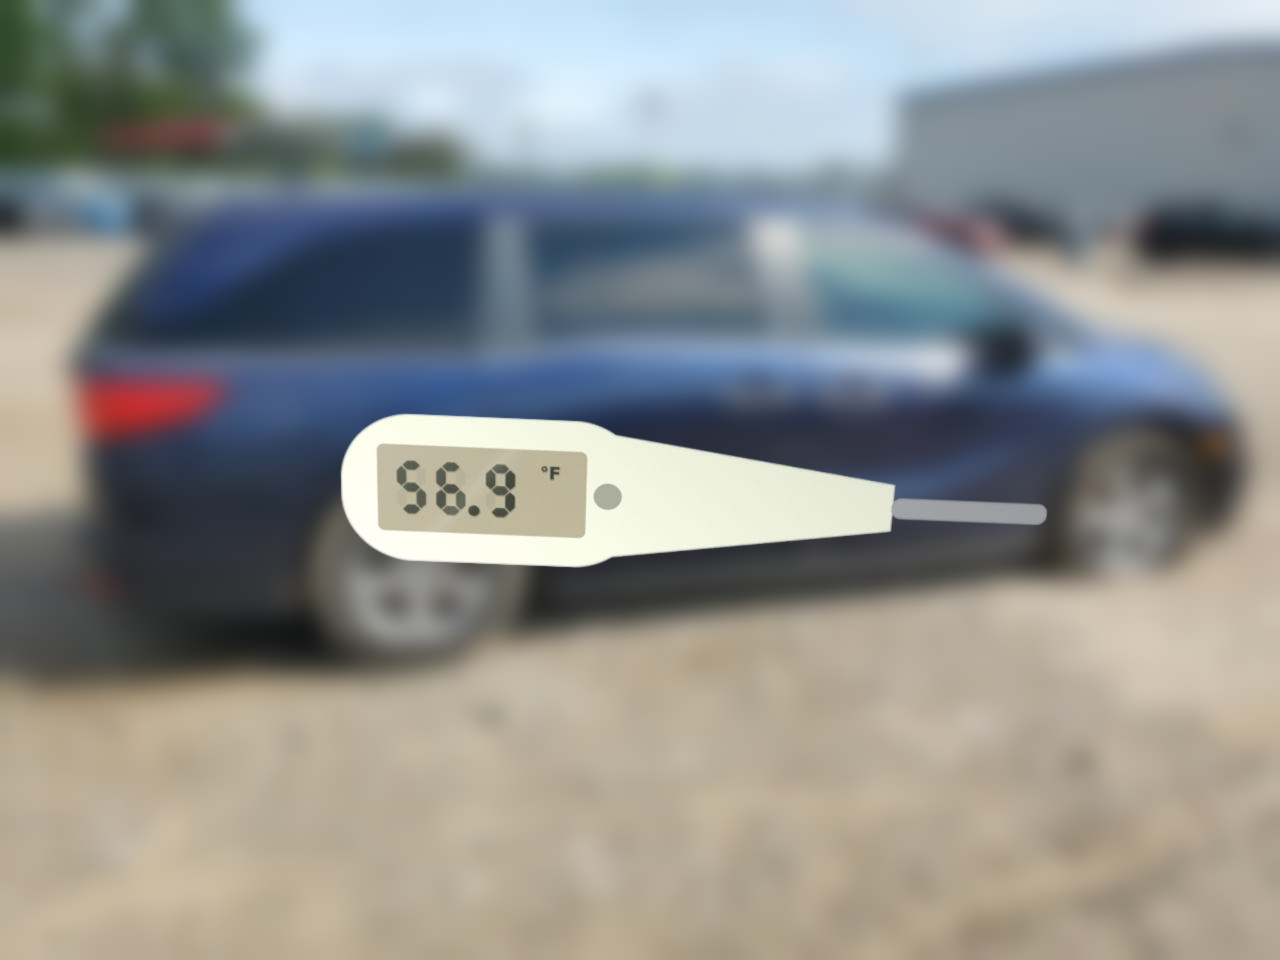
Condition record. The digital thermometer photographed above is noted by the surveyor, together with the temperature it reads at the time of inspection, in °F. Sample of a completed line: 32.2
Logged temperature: 56.9
